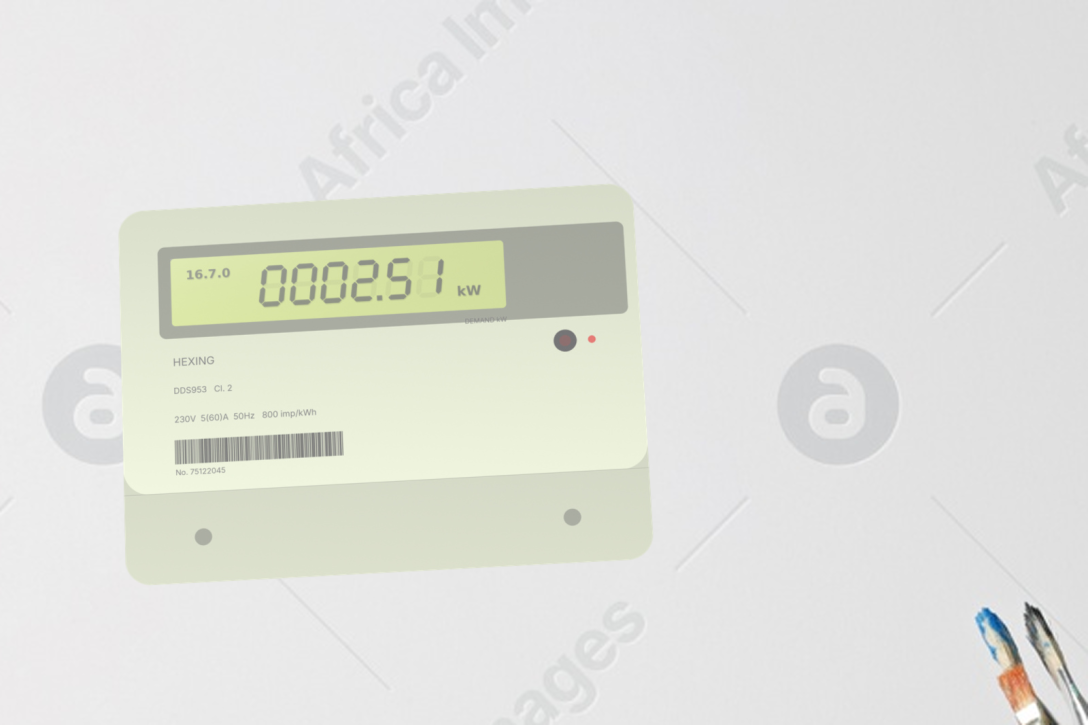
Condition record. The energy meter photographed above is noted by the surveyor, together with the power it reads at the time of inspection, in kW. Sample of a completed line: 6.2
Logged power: 2.51
